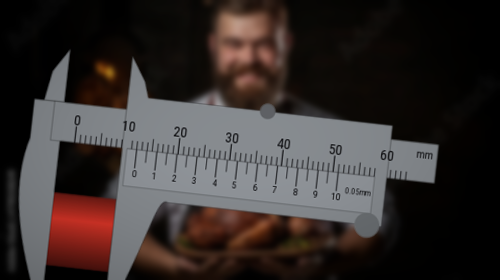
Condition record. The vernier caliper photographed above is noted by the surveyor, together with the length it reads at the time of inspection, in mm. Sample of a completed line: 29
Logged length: 12.0
